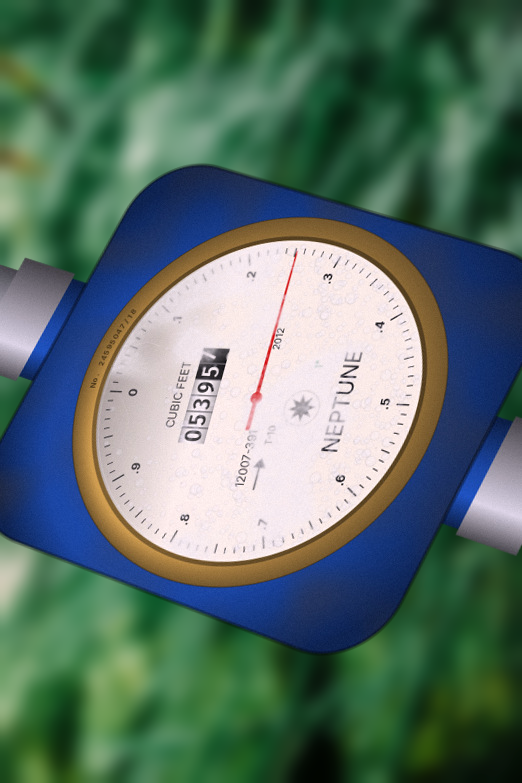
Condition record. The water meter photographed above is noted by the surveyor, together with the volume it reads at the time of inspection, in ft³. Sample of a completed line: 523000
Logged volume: 53957.25
